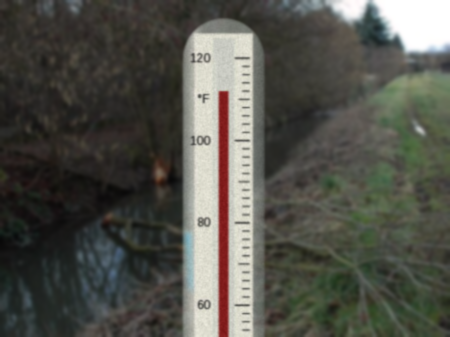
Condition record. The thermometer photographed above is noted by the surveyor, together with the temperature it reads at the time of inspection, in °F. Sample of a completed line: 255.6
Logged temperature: 112
